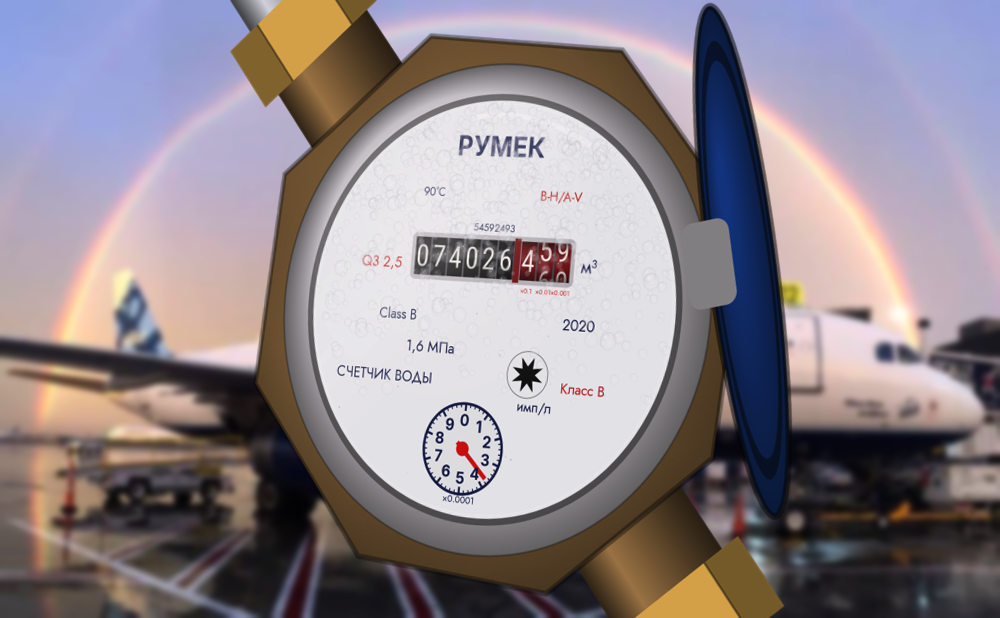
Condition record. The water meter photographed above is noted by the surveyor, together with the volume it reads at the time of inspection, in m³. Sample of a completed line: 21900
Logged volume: 74026.4593
